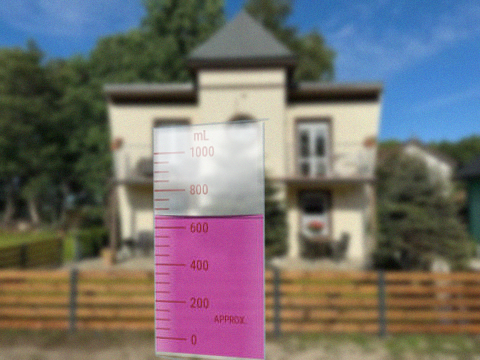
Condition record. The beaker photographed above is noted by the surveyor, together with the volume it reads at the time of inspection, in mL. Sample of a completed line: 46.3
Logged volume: 650
